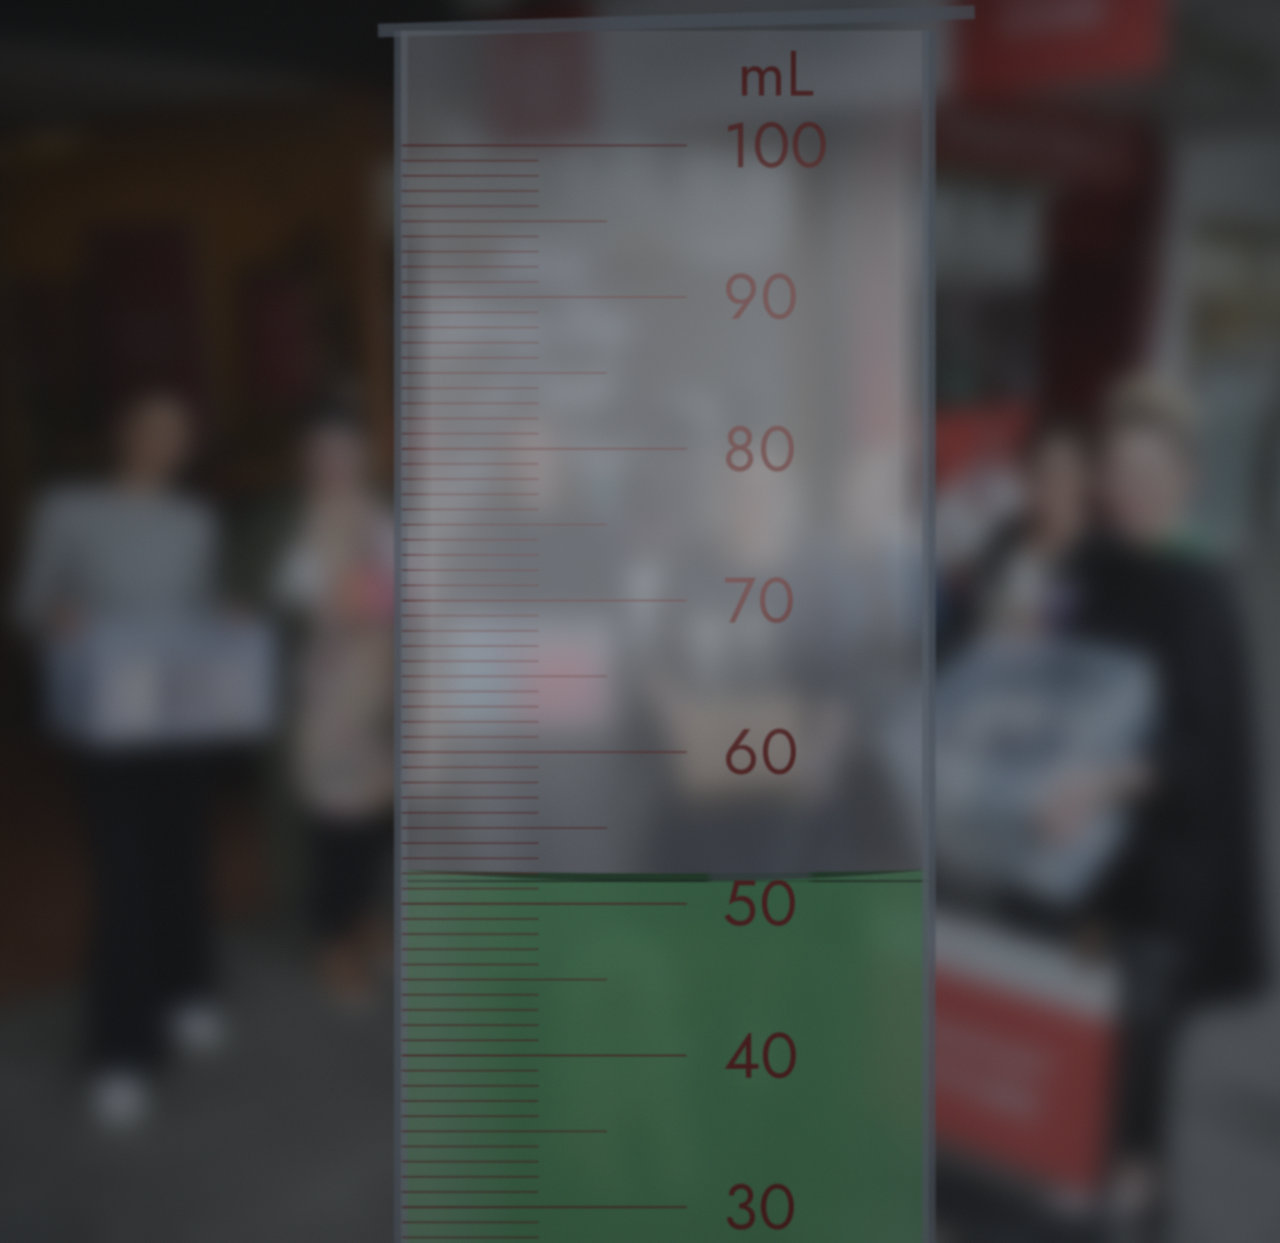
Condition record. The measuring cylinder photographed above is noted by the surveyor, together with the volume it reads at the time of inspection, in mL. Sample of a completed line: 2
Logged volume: 51.5
